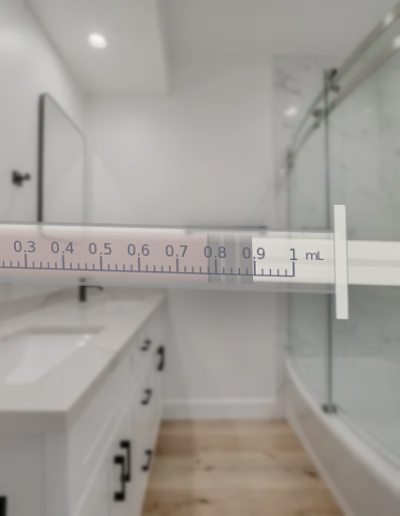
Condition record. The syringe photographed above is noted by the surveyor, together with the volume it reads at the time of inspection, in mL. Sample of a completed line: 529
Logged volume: 0.78
